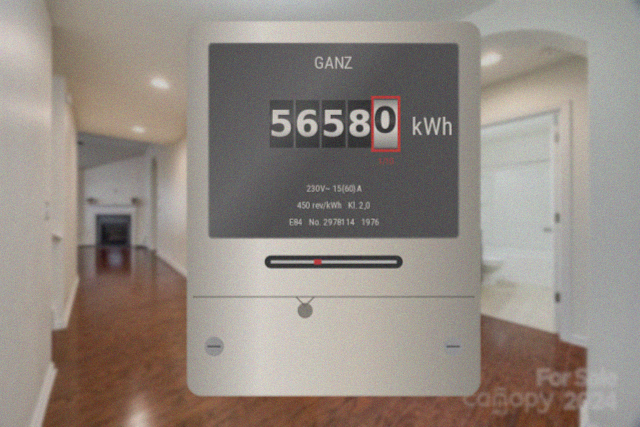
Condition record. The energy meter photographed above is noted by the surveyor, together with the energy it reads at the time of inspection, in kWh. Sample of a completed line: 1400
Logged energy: 5658.0
